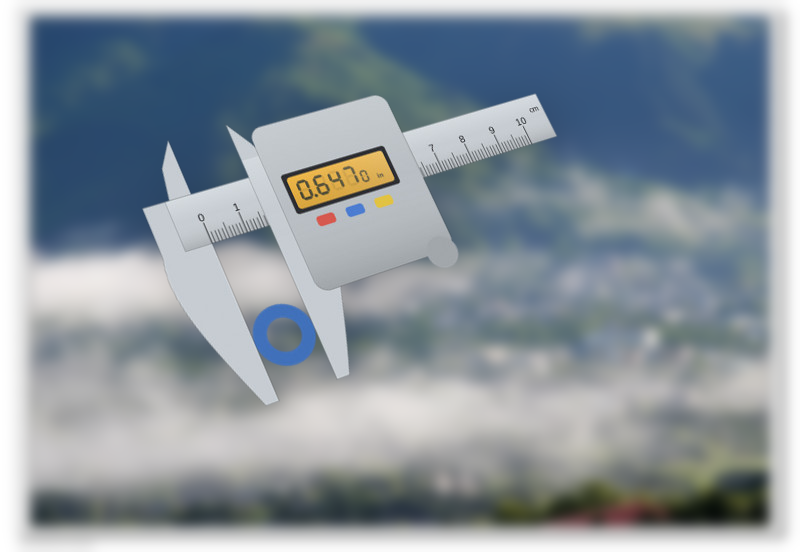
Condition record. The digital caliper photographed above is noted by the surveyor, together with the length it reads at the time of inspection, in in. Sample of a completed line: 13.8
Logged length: 0.6470
